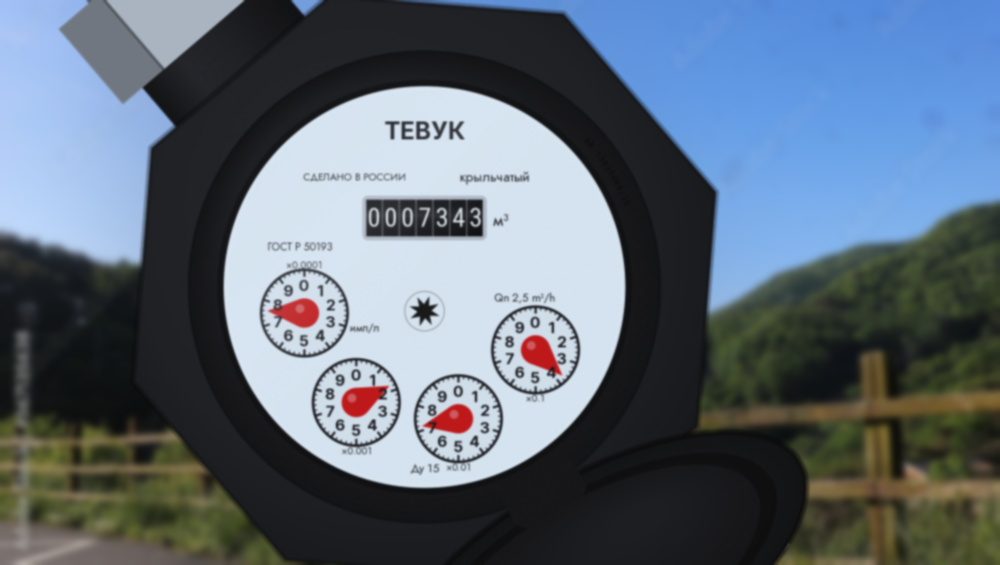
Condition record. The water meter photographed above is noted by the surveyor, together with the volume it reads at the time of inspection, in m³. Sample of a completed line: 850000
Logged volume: 7343.3717
